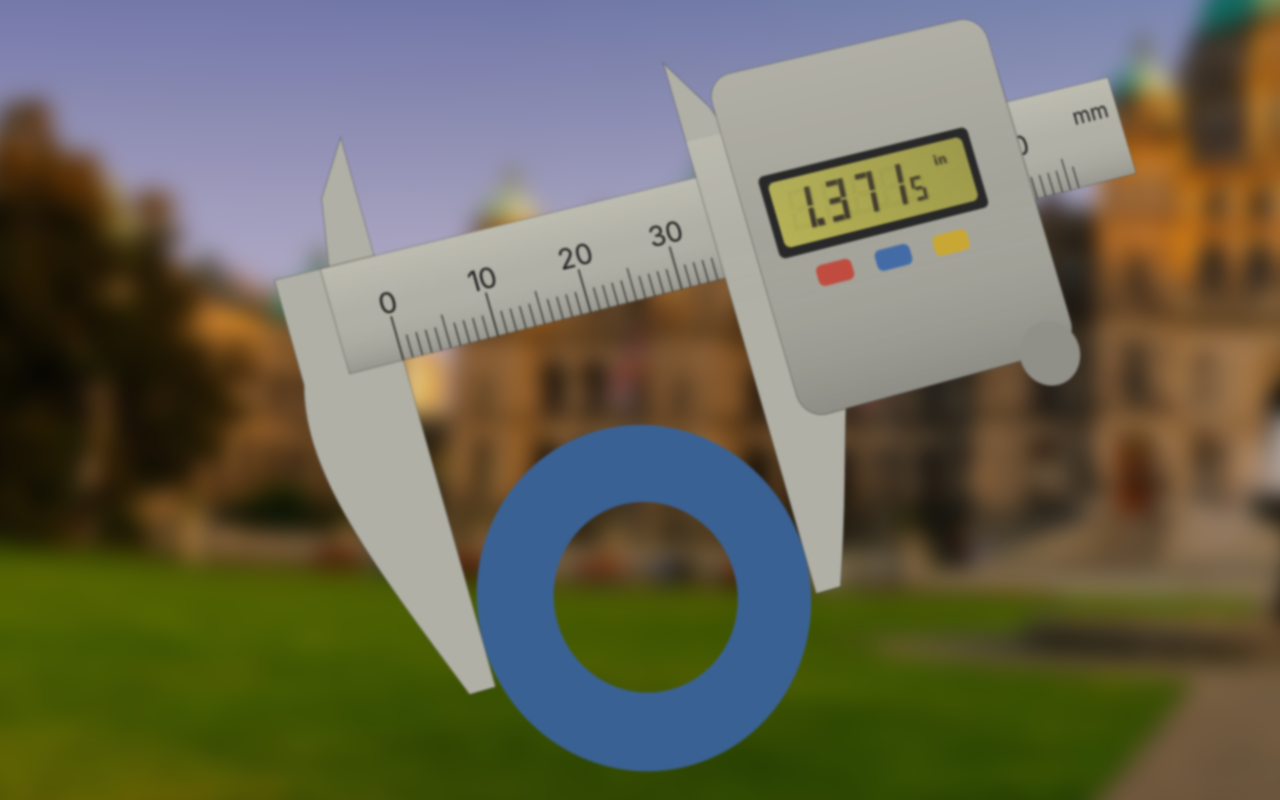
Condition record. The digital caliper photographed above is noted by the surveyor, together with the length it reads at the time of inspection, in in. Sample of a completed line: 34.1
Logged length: 1.3715
